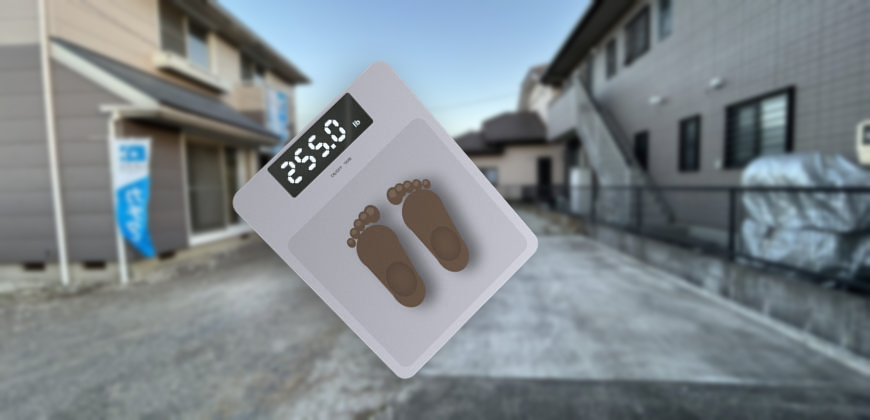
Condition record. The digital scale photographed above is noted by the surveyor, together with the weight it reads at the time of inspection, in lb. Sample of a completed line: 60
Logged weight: 255.0
